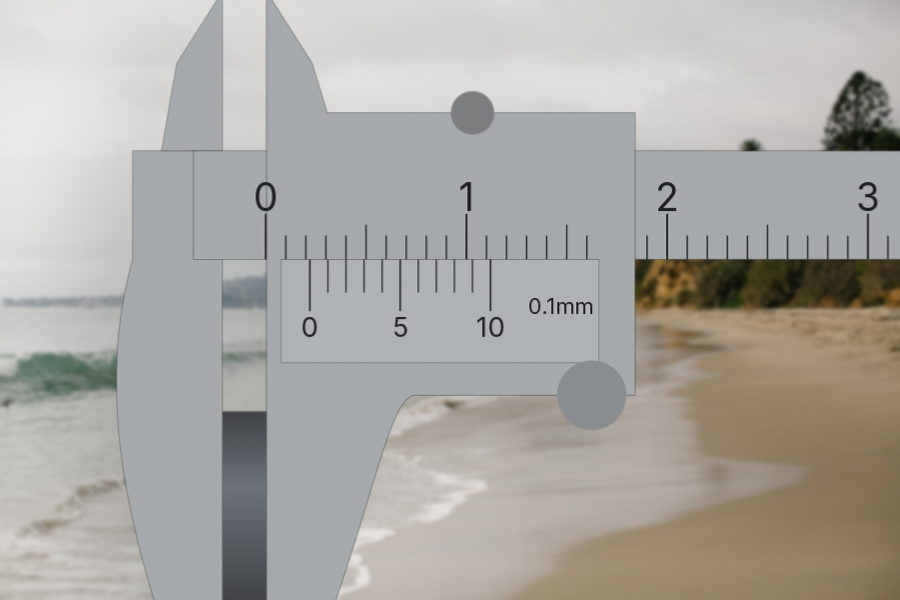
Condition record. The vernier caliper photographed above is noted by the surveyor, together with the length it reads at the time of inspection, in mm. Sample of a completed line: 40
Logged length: 2.2
